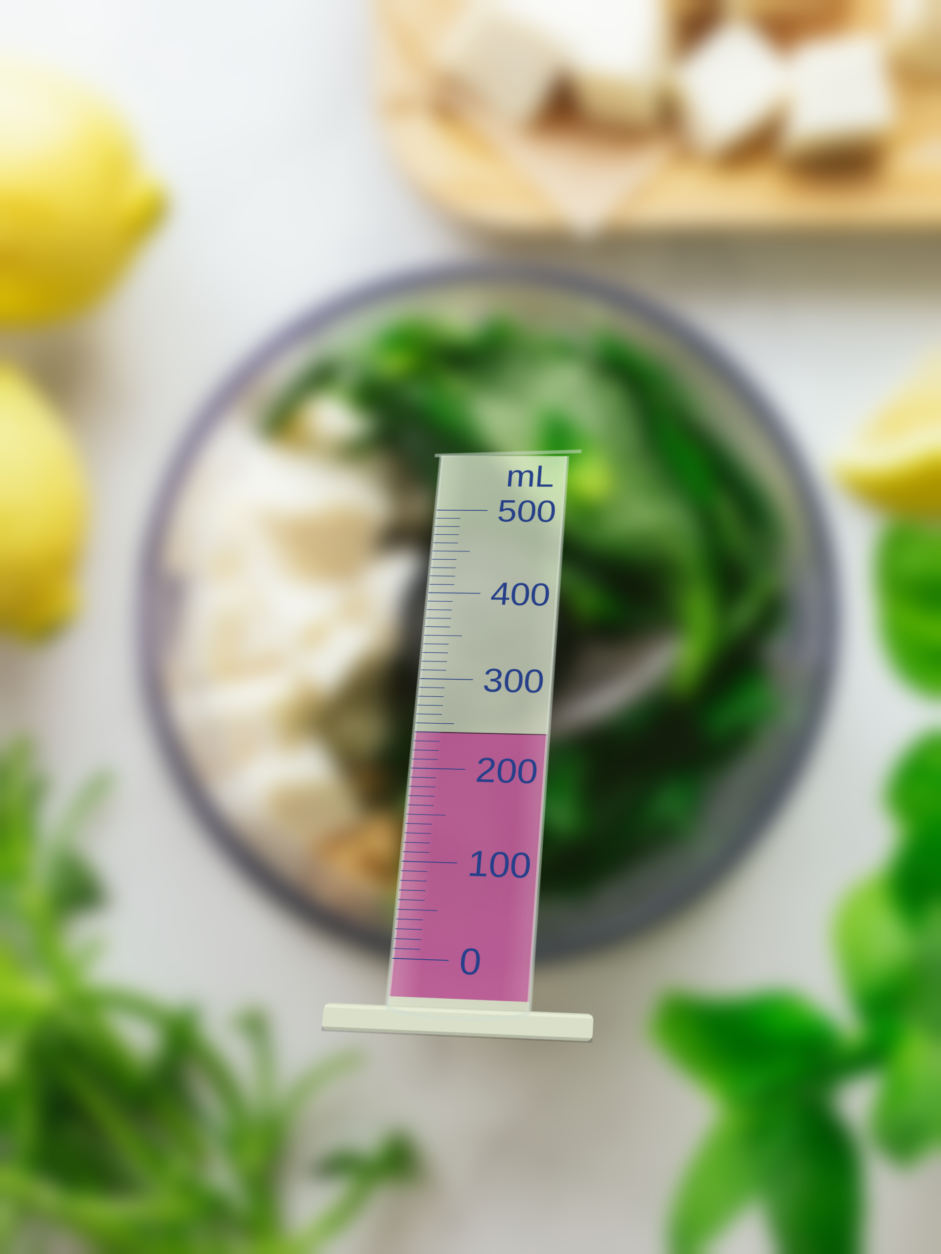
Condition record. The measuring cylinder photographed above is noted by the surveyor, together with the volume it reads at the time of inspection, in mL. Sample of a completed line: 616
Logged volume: 240
